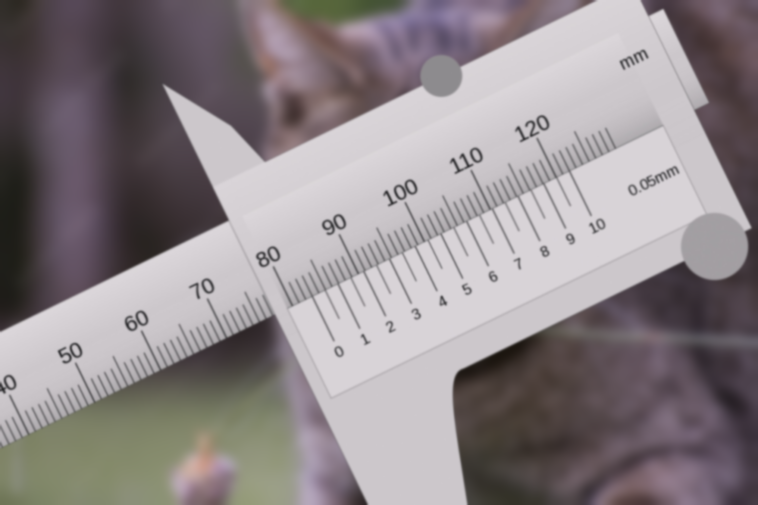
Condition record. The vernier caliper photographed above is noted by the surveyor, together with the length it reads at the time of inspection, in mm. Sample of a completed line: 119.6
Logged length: 83.0
